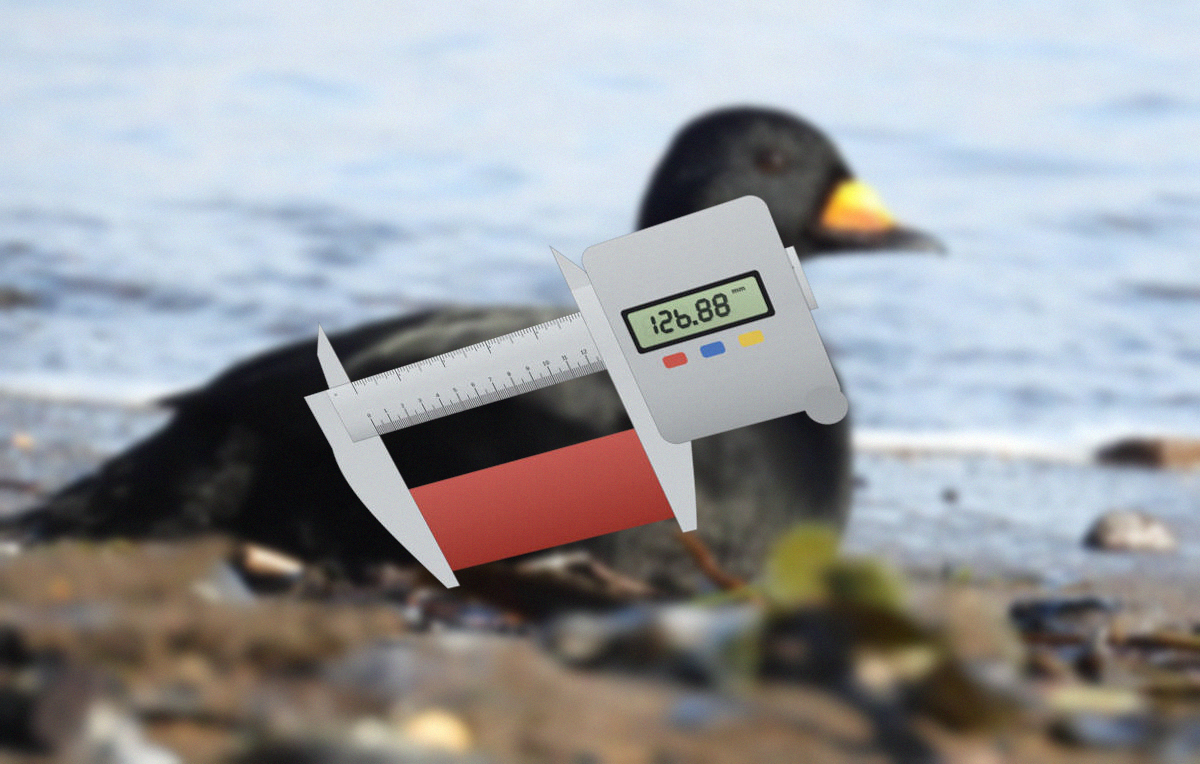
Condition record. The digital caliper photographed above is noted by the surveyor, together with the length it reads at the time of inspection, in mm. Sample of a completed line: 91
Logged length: 126.88
